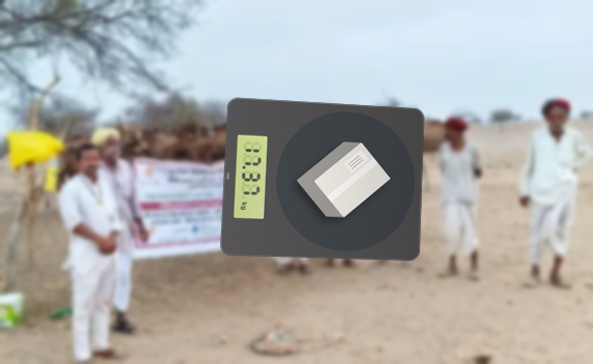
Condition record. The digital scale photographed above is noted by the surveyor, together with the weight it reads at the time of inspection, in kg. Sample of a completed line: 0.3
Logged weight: 17.37
